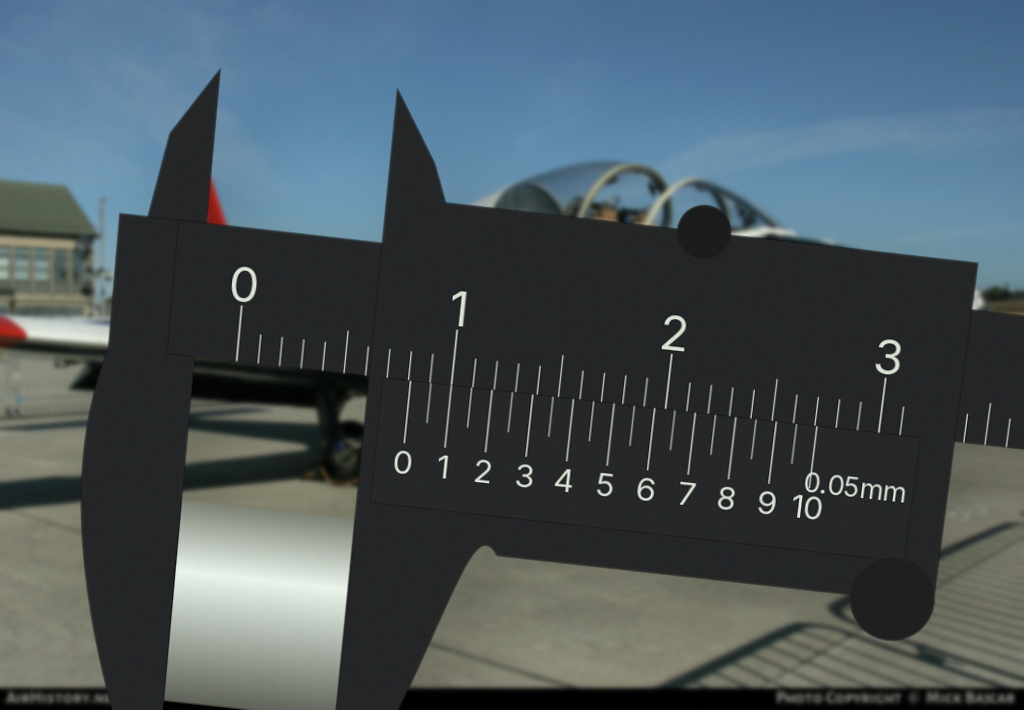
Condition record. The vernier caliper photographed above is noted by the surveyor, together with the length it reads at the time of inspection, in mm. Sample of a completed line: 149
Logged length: 8.1
